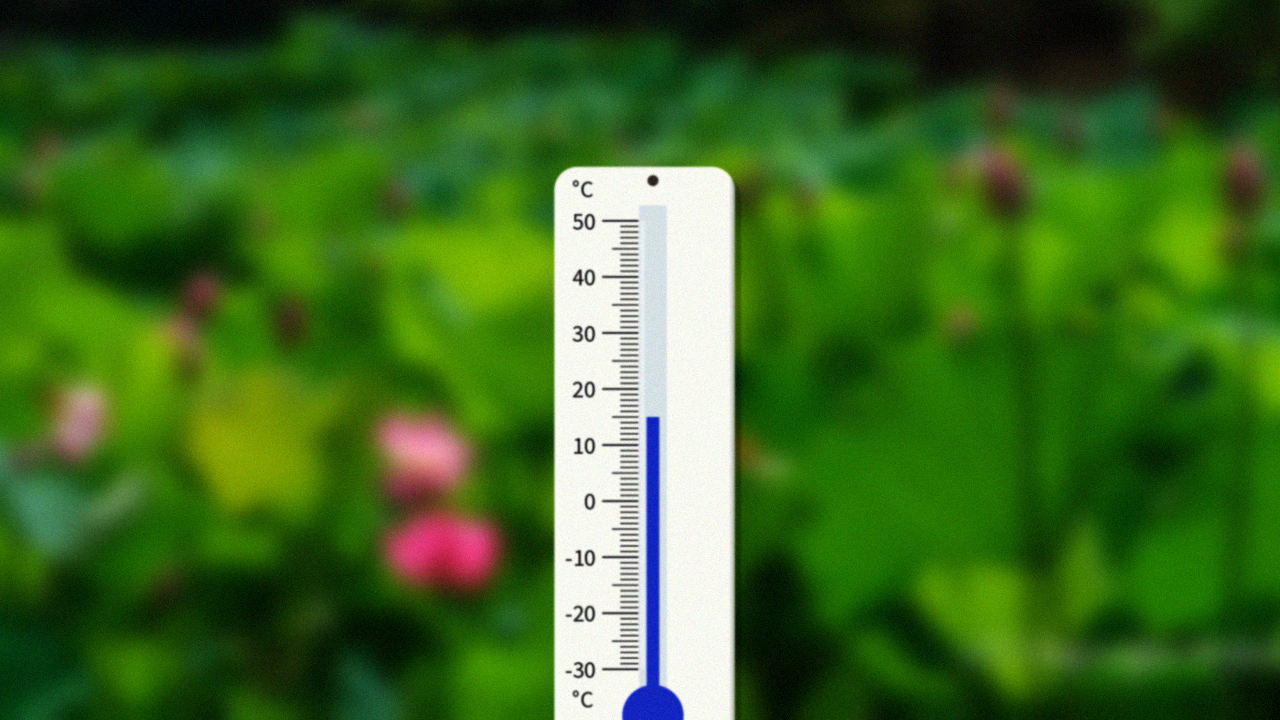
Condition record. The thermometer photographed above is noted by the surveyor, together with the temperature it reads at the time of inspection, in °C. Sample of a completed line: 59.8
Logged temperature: 15
